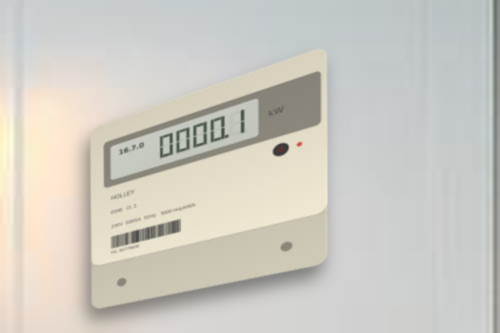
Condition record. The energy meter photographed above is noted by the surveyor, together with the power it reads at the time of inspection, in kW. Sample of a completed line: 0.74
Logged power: 0.1
